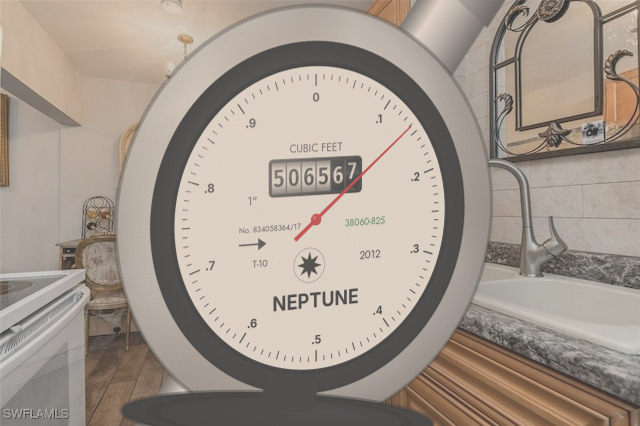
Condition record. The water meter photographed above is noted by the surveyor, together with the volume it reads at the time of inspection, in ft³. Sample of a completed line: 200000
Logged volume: 506567.14
